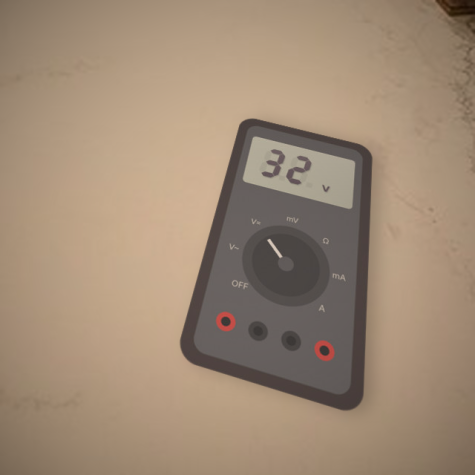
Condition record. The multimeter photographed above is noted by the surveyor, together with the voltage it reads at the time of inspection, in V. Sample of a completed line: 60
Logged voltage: 32
